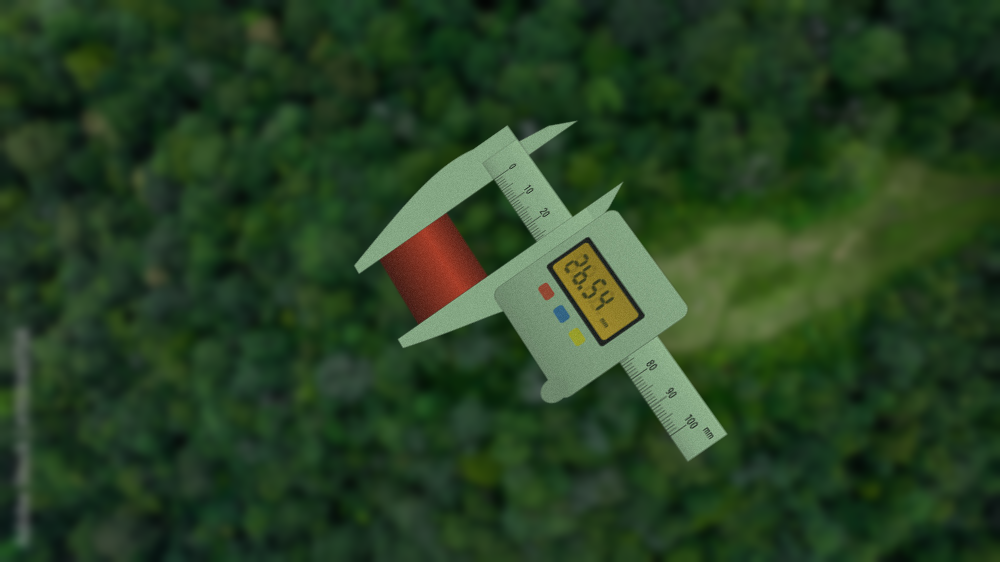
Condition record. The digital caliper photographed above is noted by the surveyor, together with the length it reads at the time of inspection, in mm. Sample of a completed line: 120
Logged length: 26.54
